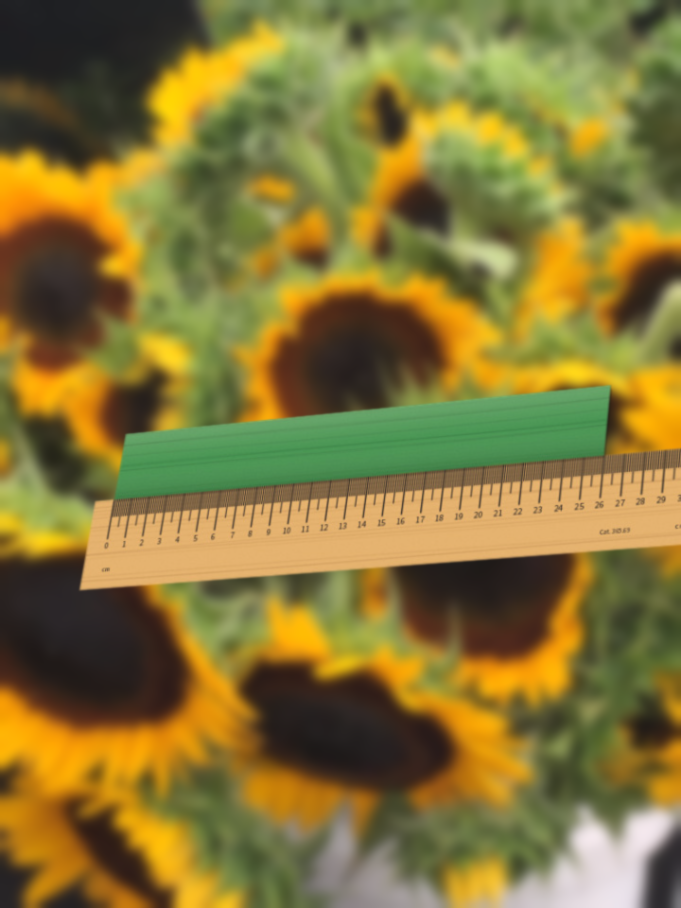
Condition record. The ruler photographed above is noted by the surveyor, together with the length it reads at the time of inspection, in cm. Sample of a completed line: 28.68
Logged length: 26
